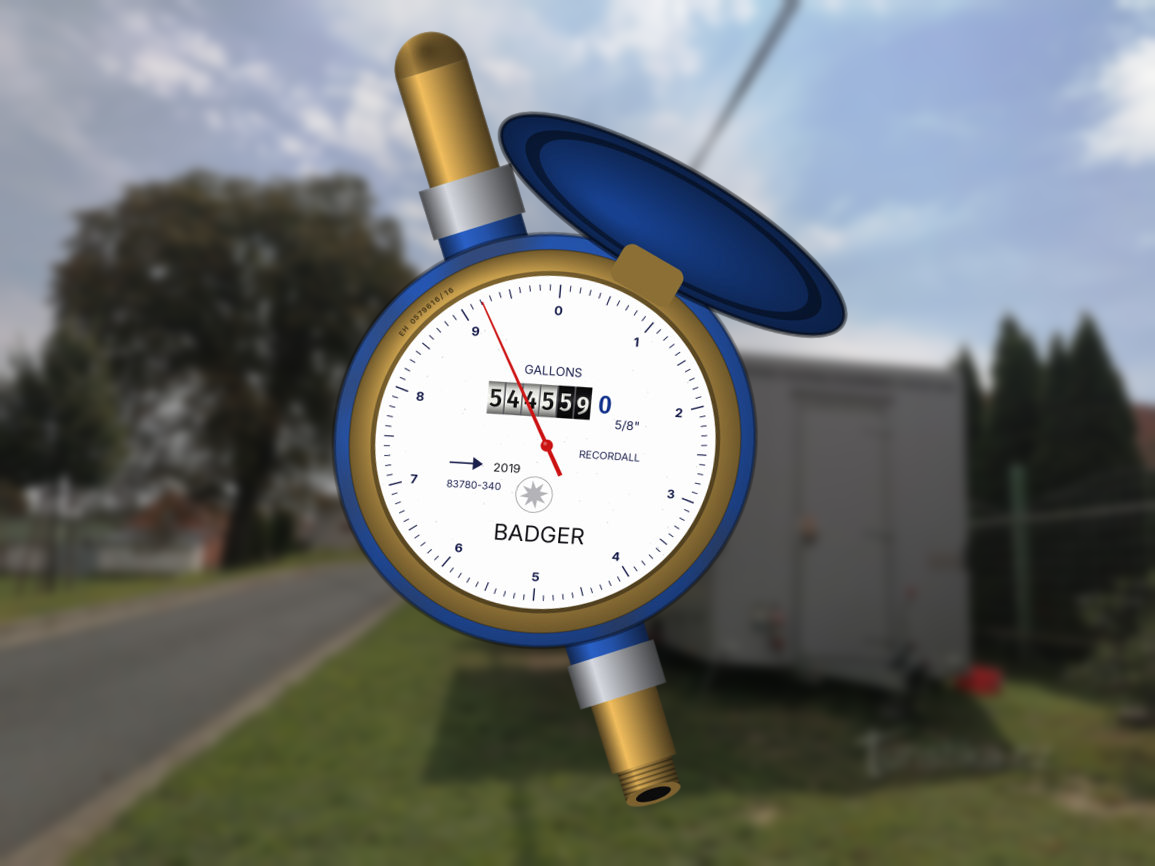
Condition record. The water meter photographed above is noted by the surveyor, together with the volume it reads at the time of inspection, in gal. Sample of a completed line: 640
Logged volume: 5445589.2
